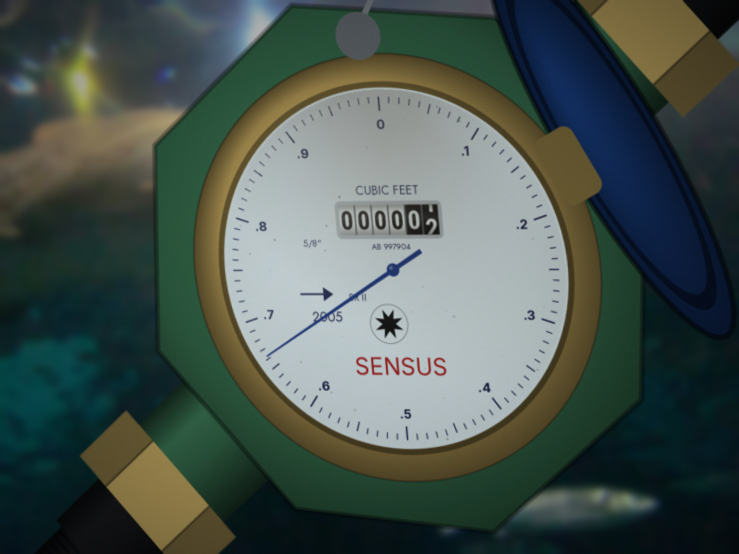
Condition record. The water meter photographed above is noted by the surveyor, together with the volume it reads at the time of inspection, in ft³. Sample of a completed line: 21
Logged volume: 1.66
